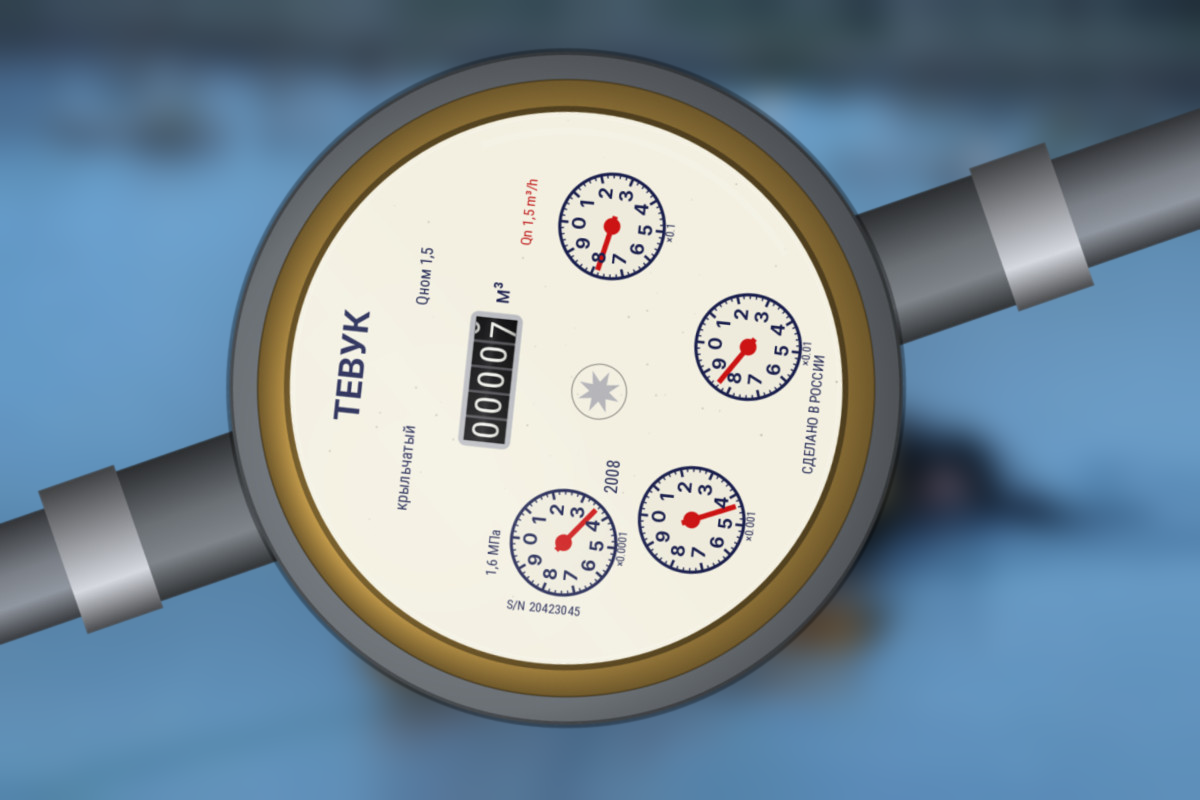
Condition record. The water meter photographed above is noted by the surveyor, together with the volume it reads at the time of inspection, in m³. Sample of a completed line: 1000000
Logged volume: 6.7843
